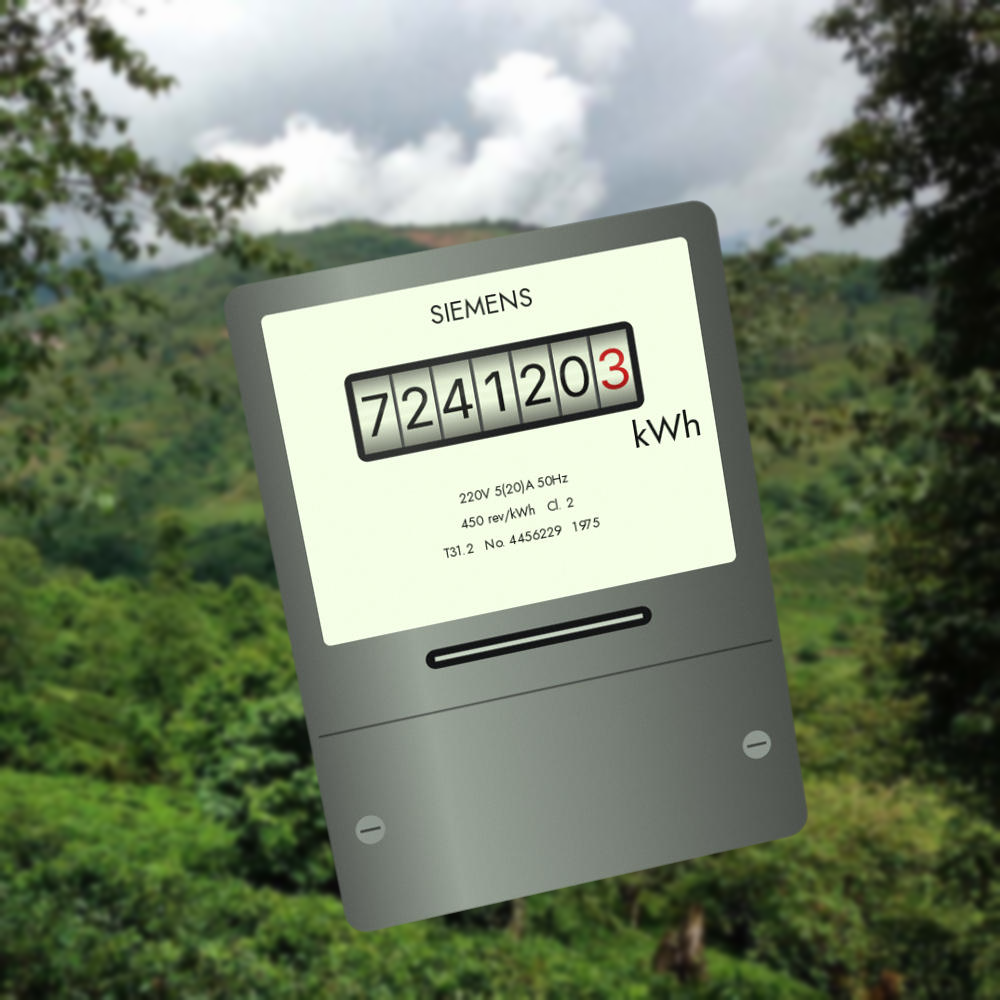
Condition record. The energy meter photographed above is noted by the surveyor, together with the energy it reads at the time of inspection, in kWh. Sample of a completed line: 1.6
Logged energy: 724120.3
